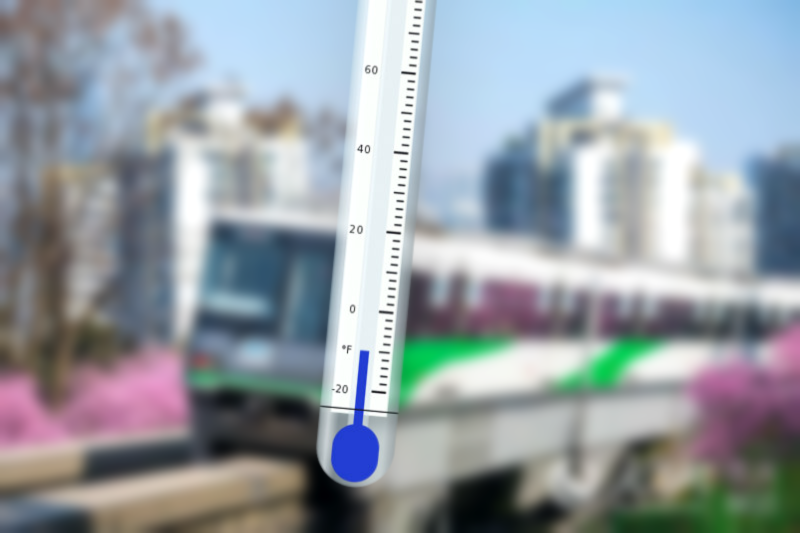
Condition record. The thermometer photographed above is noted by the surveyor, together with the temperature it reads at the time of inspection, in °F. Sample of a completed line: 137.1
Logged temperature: -10
